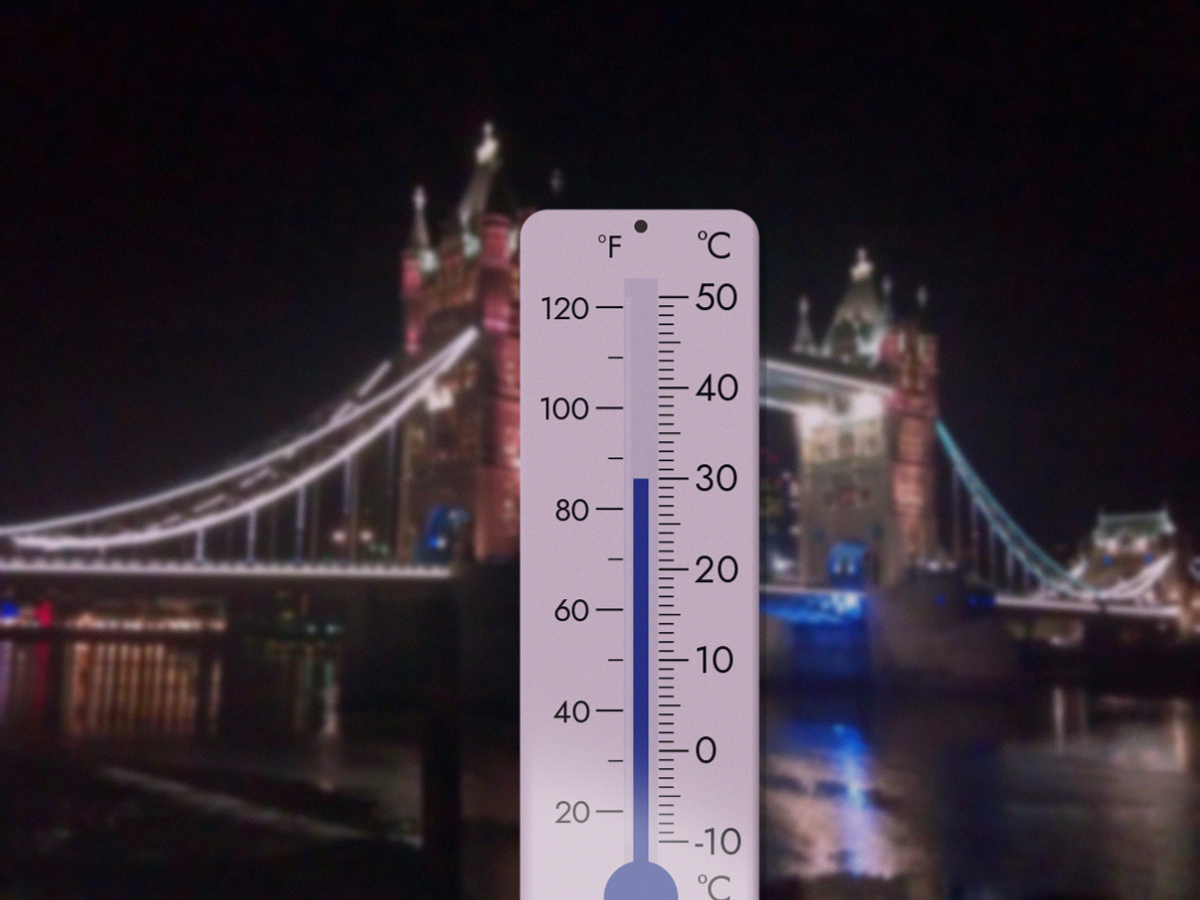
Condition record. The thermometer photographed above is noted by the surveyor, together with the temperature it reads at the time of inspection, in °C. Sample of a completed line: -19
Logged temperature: 30
